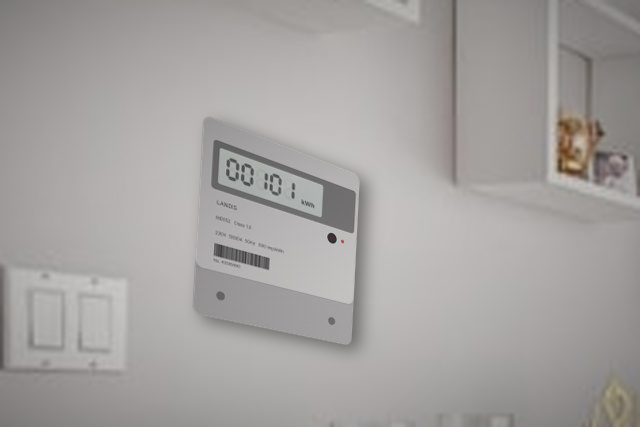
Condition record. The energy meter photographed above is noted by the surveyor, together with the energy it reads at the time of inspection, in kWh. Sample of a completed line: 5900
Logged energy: 101
